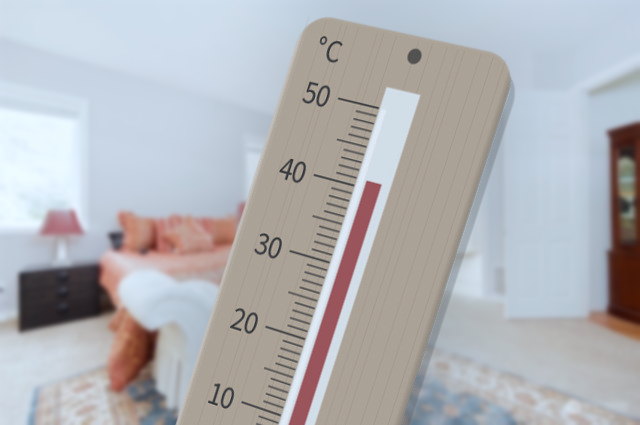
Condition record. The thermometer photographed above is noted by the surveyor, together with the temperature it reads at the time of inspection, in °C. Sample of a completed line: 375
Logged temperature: 41
